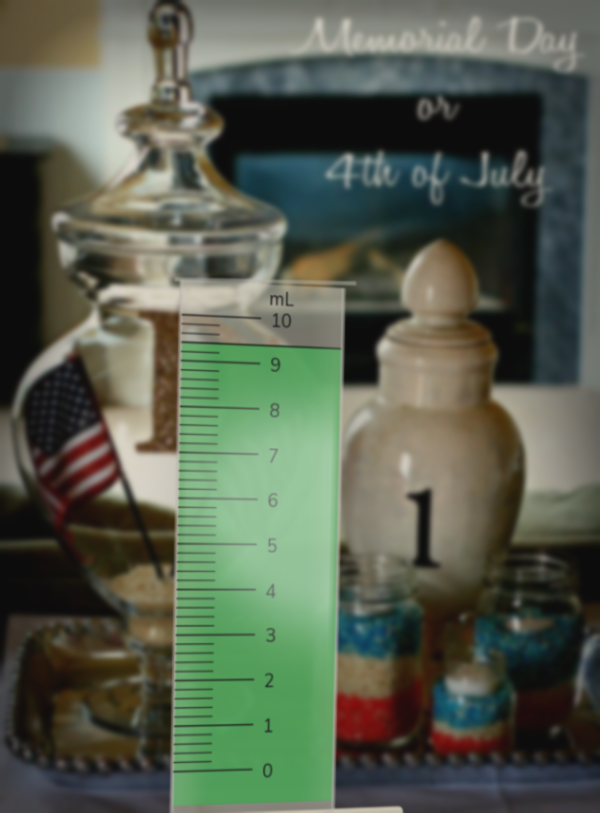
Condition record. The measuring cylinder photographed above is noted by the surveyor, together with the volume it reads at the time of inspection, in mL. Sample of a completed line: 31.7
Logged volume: 9.4
